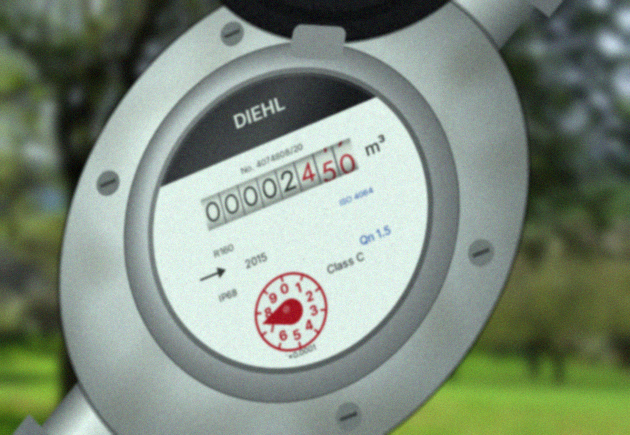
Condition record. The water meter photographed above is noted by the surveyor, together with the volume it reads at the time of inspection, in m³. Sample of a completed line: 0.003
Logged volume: 2.4497
